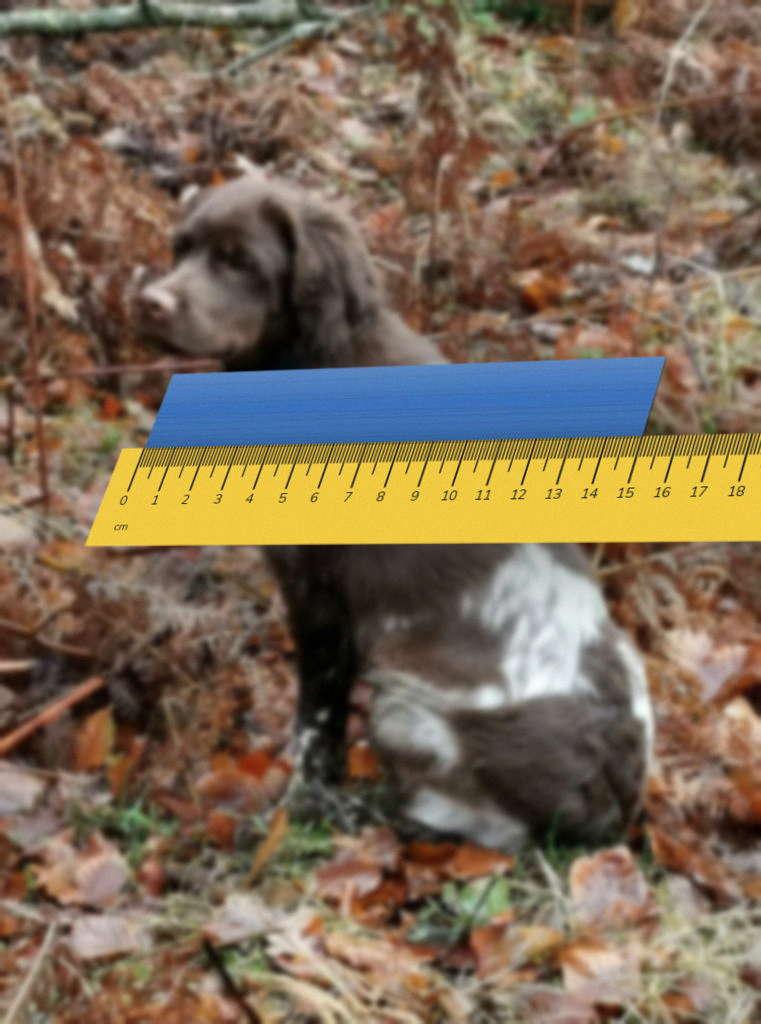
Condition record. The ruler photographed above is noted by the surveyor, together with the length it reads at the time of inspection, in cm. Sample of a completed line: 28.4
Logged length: 15
